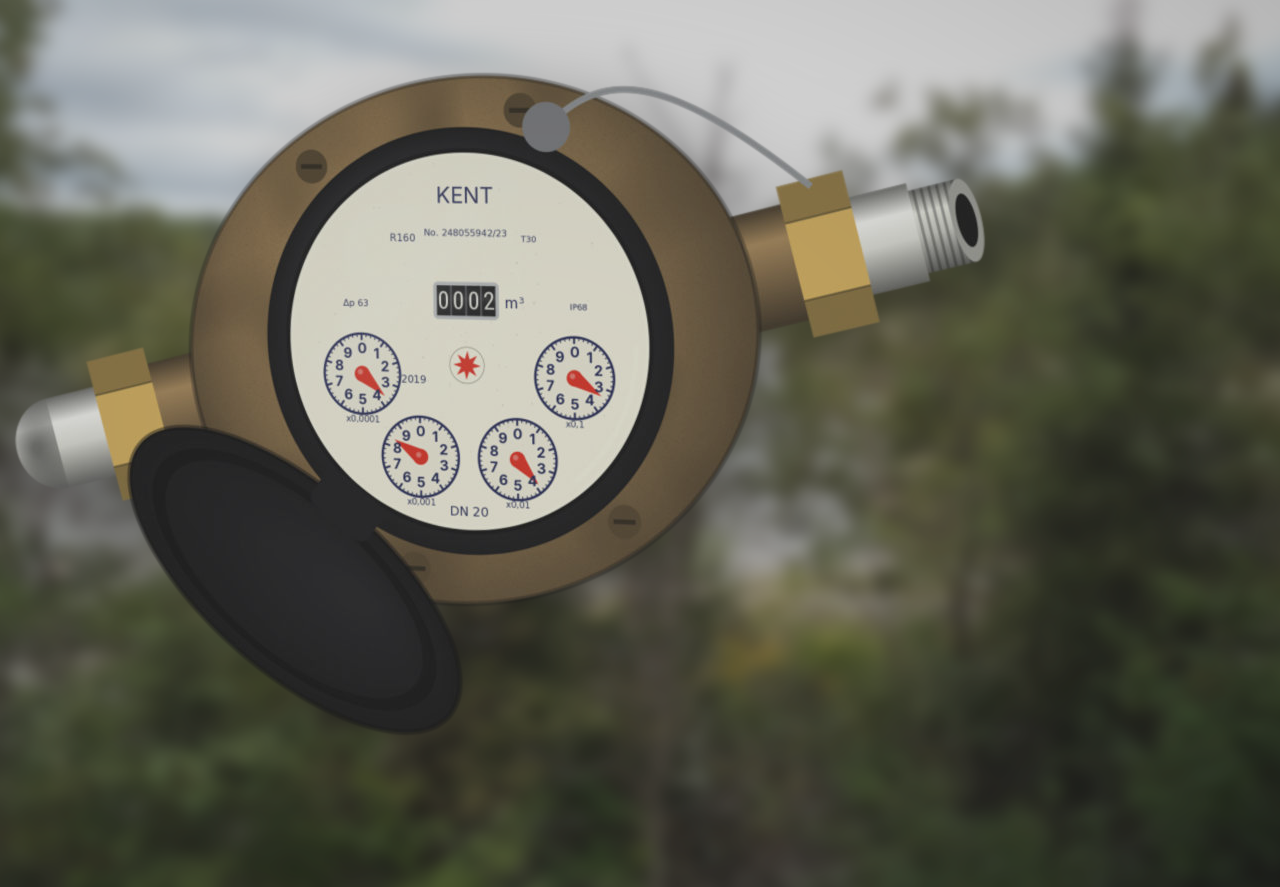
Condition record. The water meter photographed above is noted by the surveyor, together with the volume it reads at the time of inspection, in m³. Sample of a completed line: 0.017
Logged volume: 2.3383
